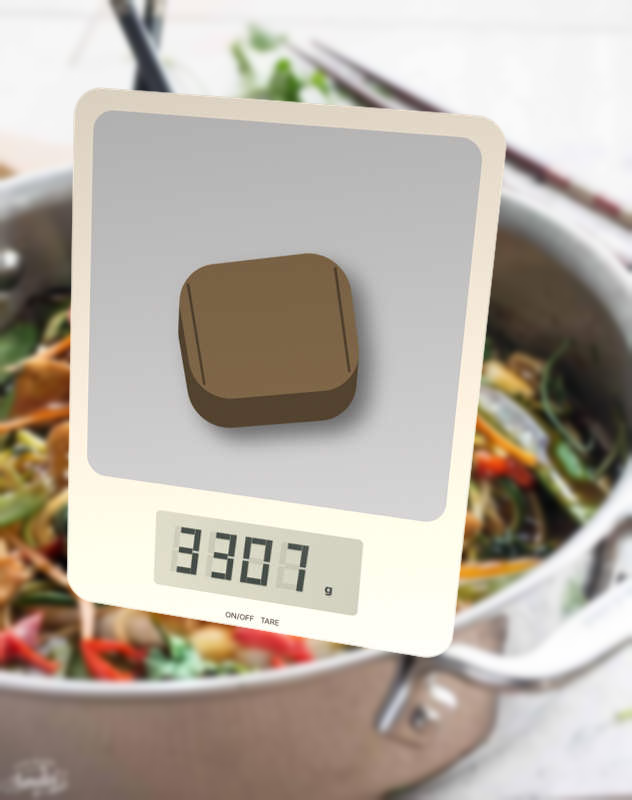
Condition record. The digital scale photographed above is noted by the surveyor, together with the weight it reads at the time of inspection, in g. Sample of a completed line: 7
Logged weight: 3307
